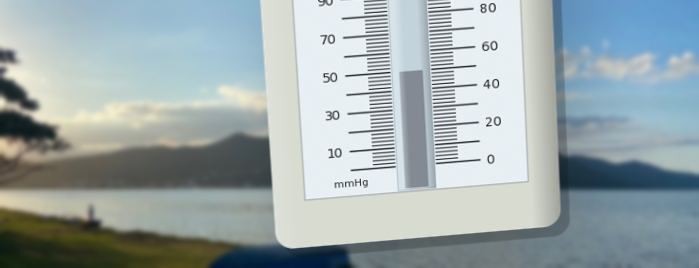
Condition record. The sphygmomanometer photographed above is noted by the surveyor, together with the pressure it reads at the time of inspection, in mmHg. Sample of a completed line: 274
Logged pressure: 50
